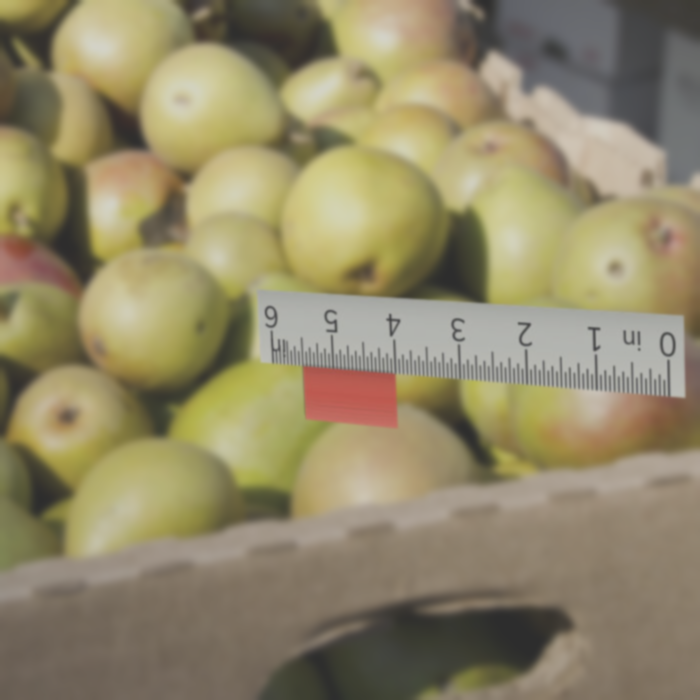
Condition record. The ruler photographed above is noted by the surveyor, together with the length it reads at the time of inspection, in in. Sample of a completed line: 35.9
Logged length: 1.5
